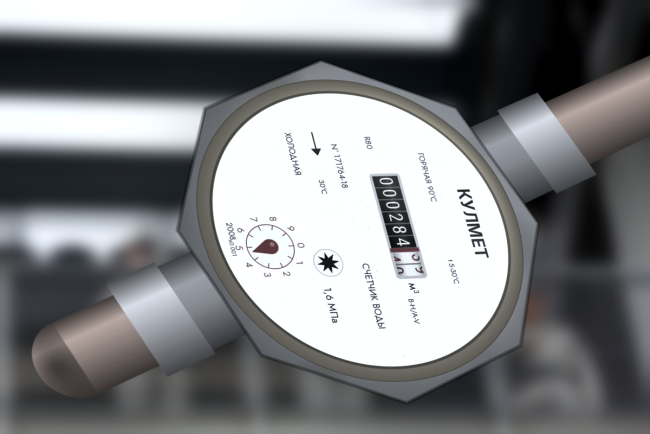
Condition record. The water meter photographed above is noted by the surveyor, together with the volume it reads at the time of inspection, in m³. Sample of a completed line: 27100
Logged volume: 284.394
